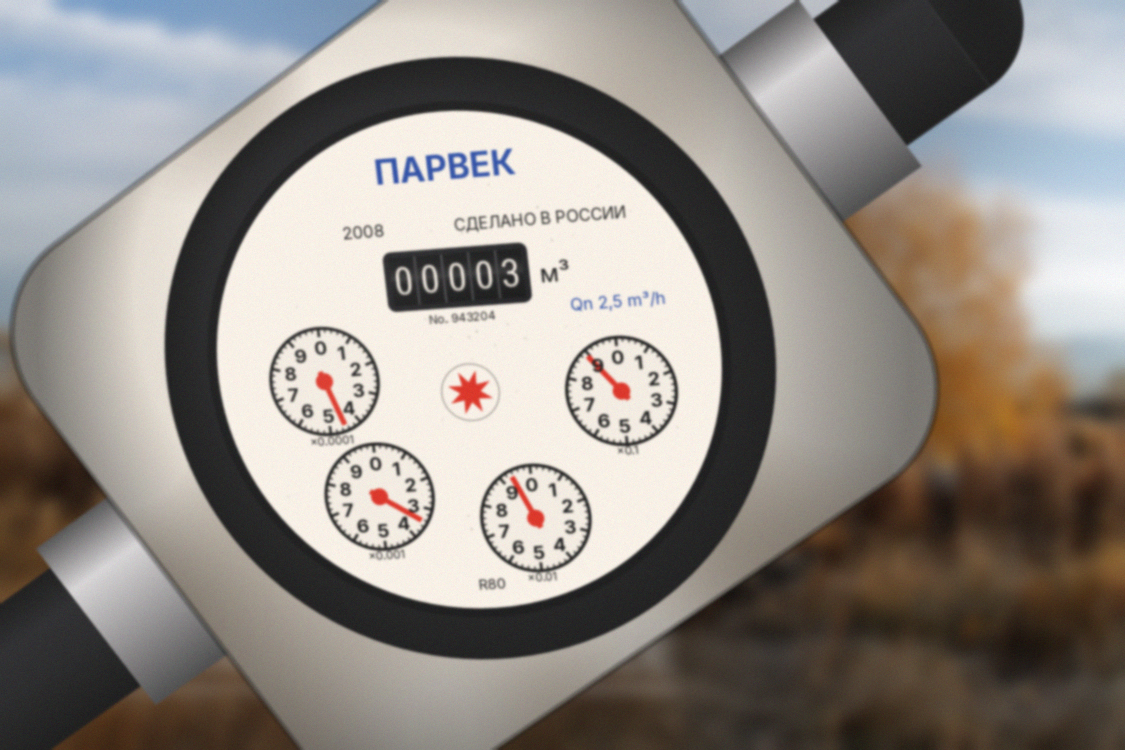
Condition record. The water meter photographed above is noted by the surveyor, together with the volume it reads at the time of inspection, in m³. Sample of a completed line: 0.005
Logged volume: 3.8934
